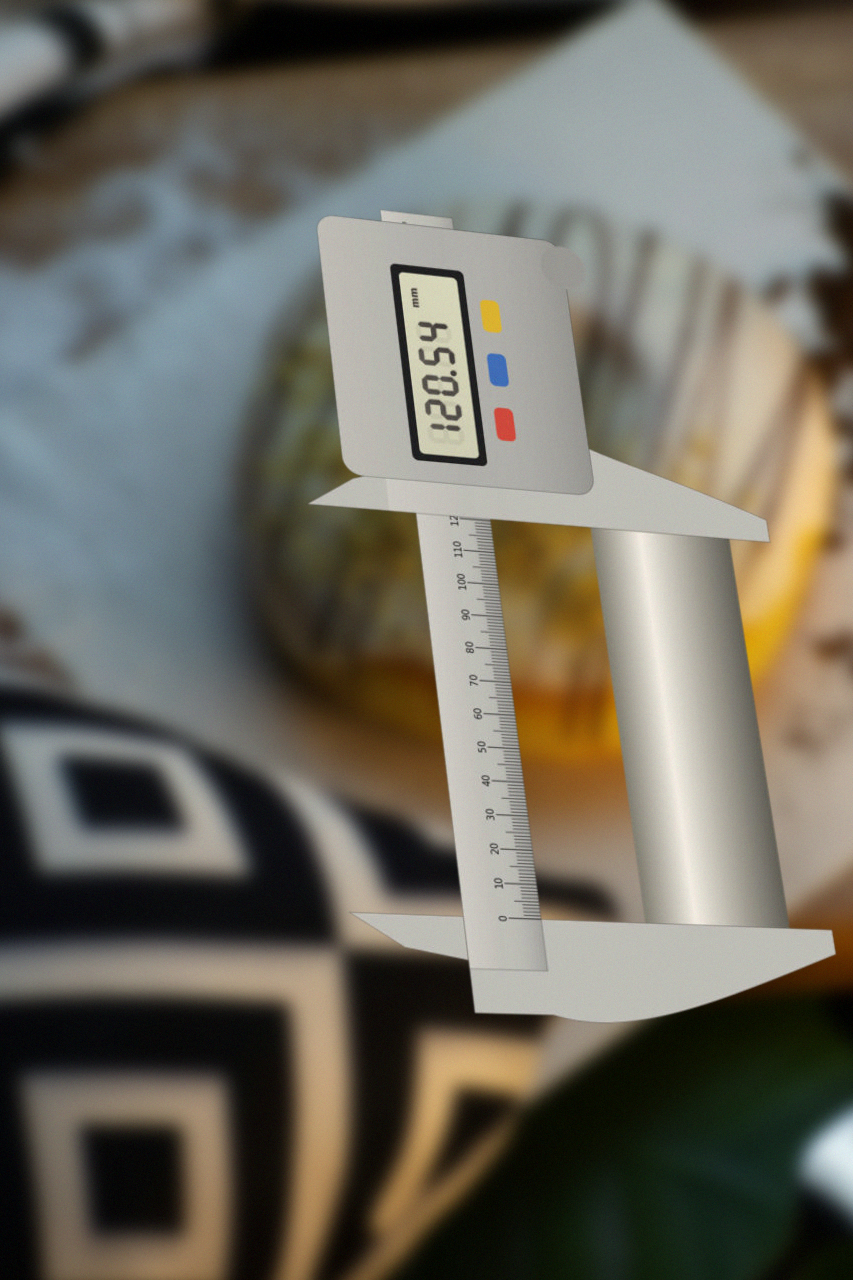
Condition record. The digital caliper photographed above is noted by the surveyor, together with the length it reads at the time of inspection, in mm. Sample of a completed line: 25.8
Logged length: 120.54
